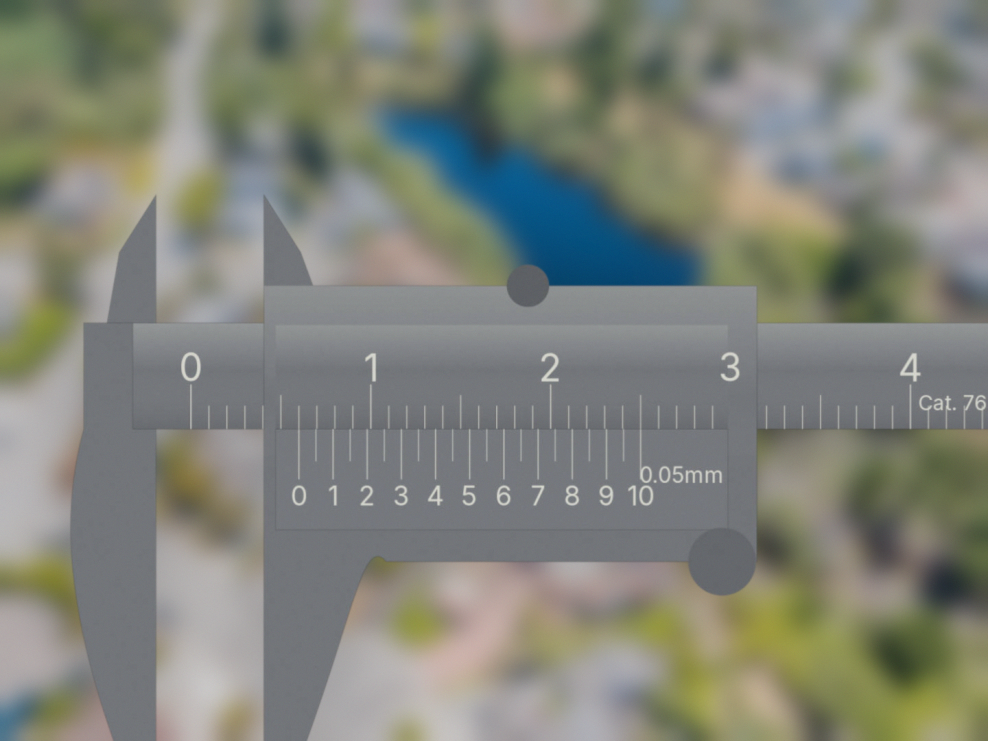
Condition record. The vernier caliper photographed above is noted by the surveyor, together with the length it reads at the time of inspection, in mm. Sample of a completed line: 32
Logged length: 6.0
